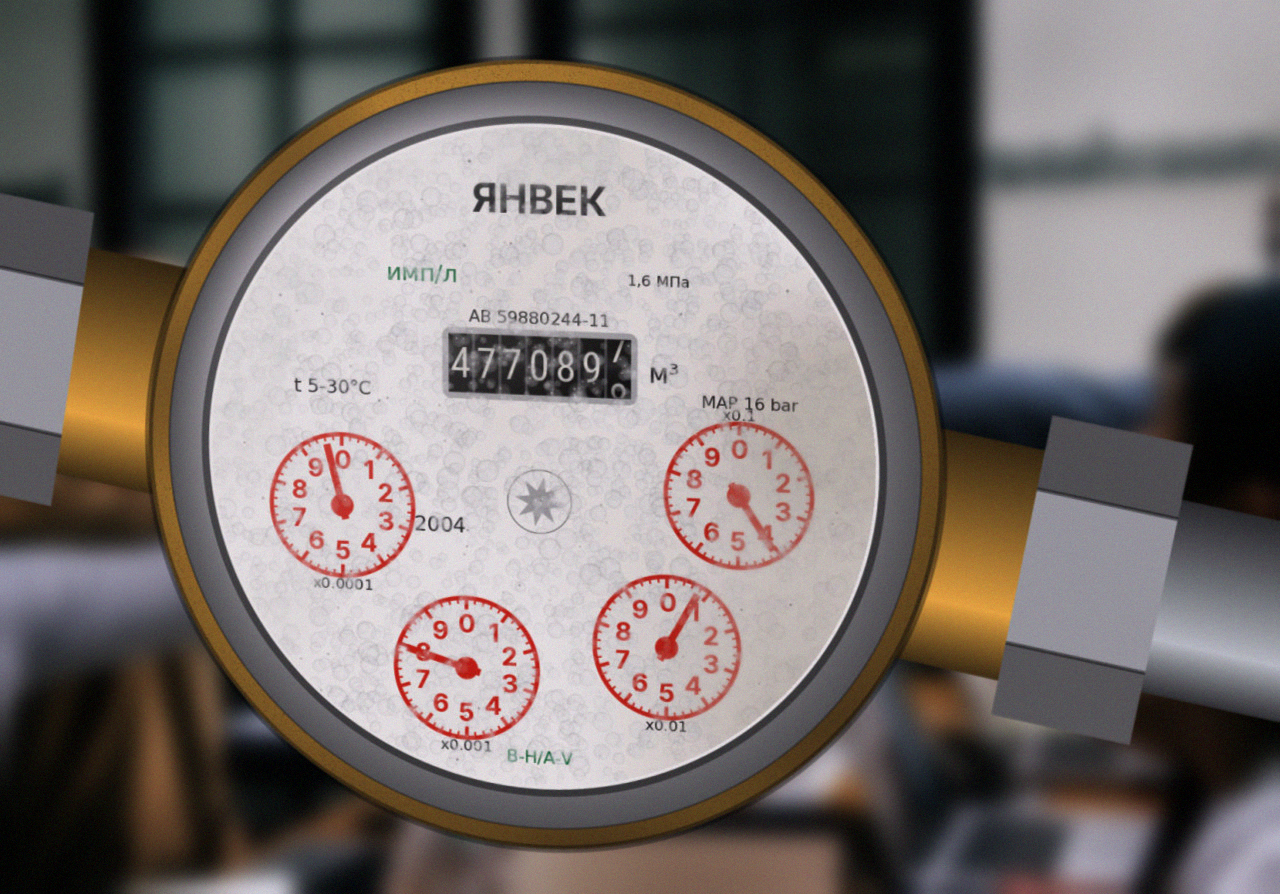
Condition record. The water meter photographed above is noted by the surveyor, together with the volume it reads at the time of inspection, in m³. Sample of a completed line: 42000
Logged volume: 4770897.4079
